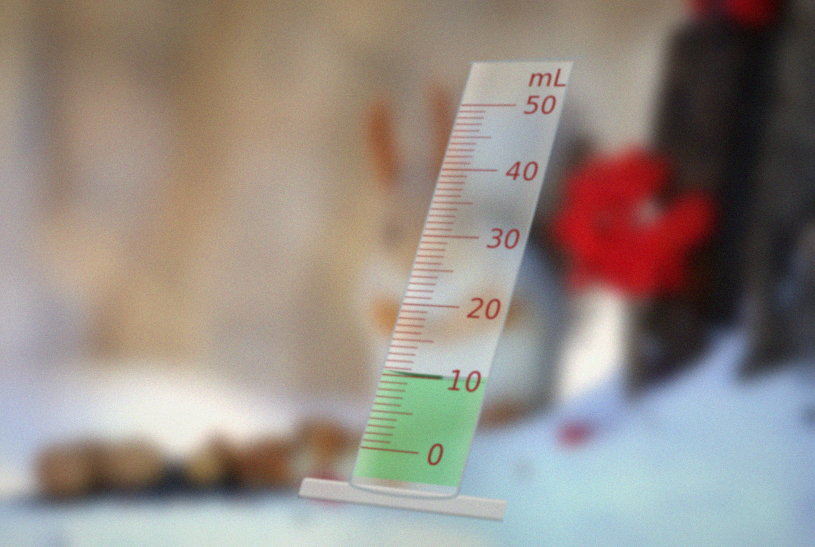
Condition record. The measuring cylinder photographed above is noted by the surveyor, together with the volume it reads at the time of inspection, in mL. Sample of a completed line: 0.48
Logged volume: 10
